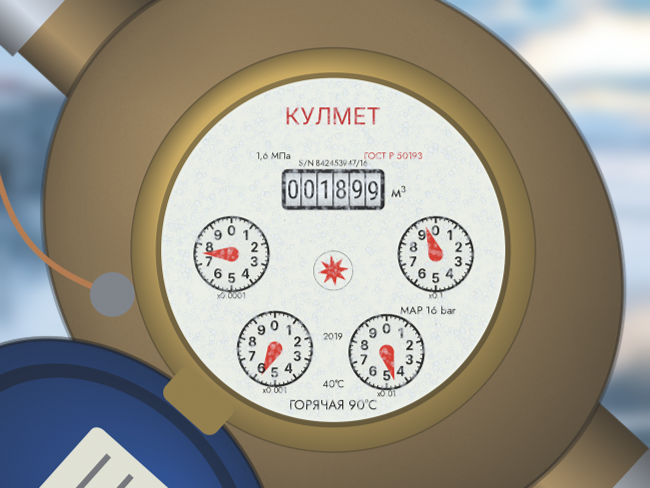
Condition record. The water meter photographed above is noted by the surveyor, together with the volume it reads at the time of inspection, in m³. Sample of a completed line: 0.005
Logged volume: 1898.9457
